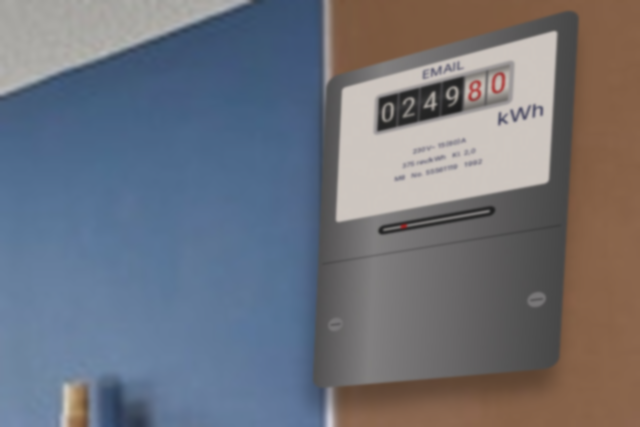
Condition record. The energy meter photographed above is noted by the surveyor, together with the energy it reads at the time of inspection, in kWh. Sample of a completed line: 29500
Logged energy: 249.80
